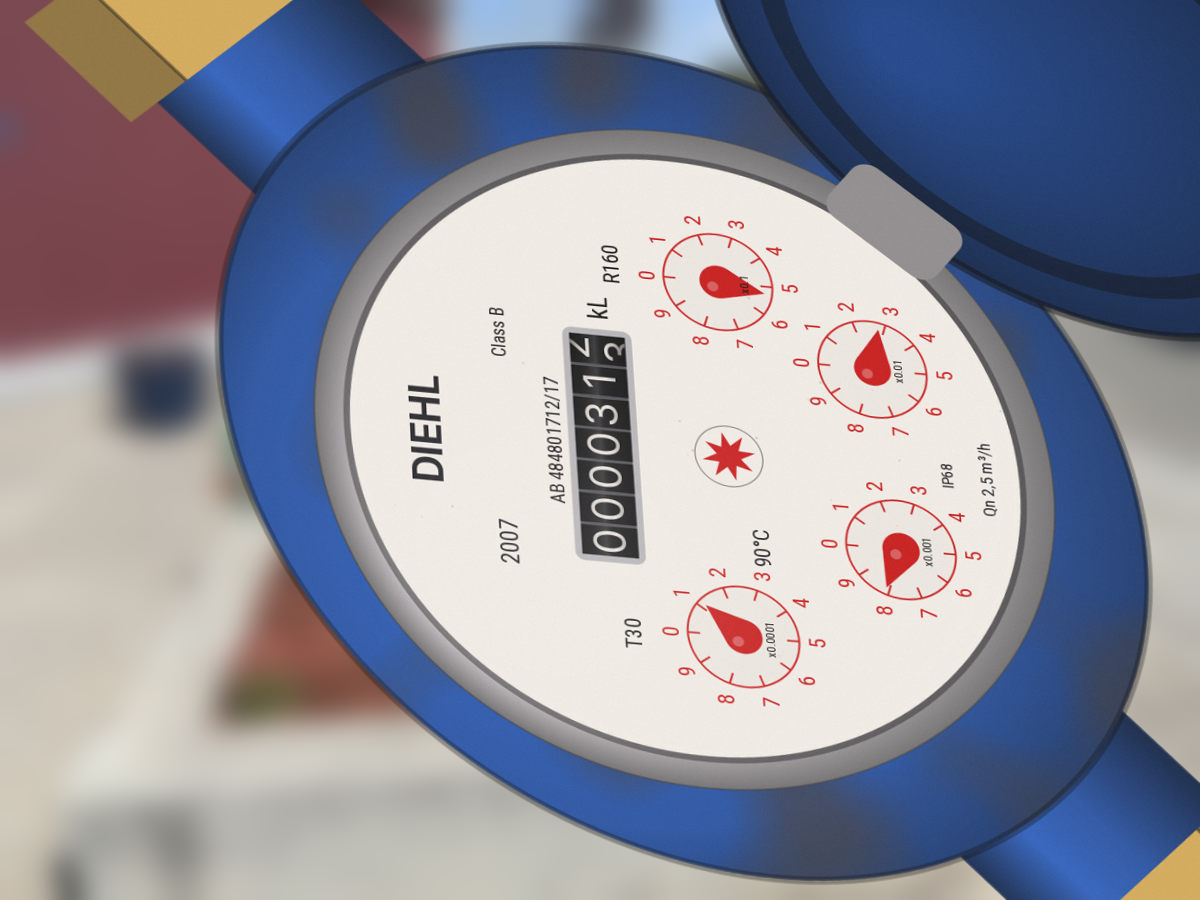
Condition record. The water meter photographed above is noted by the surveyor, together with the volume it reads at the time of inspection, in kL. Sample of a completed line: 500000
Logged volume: 312.5281
